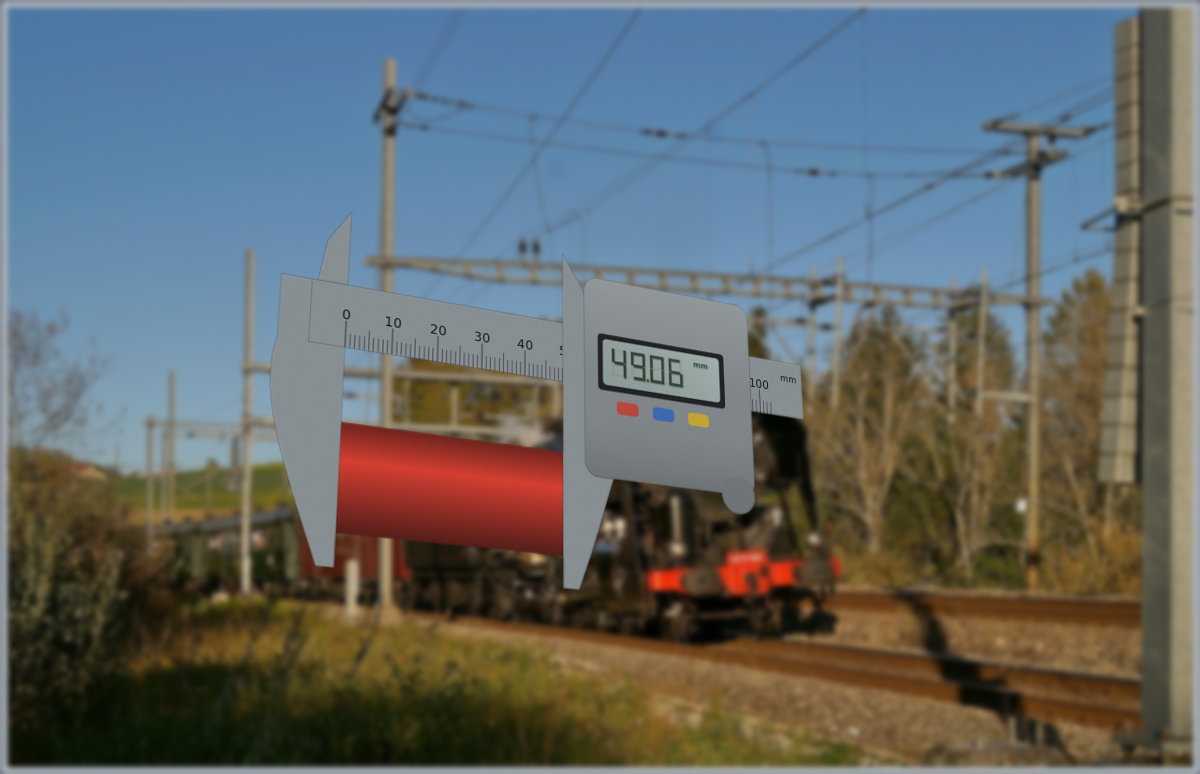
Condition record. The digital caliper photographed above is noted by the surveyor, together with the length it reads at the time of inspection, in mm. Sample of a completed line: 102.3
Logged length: 49.06
